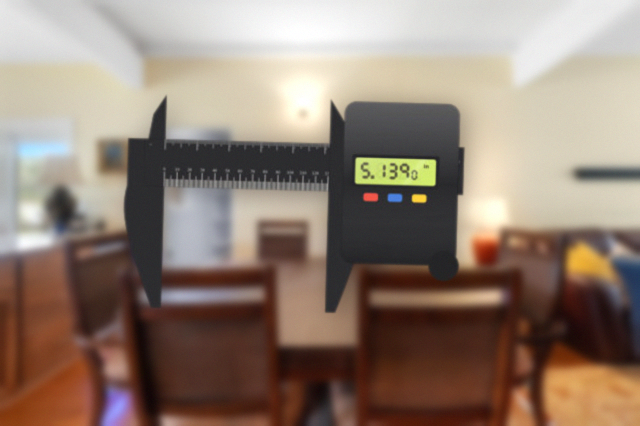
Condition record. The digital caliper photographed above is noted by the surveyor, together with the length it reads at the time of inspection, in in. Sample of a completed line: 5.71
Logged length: 5.1390
